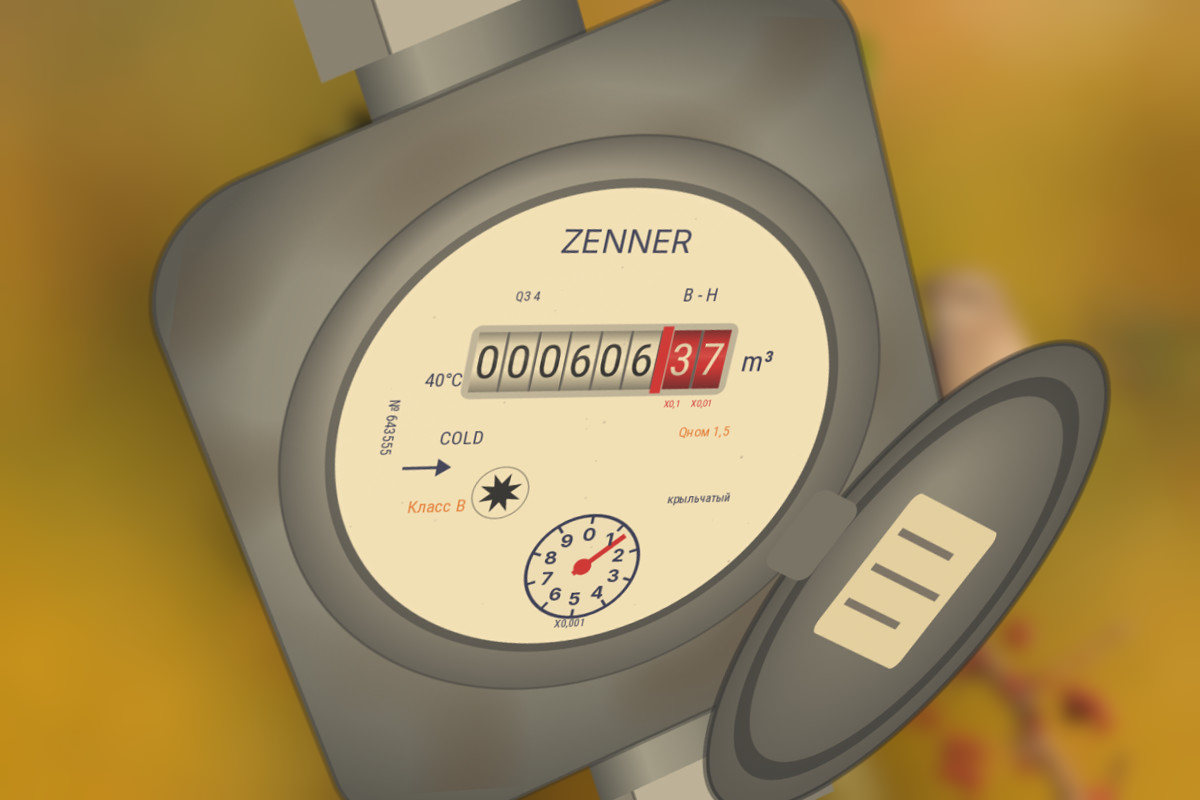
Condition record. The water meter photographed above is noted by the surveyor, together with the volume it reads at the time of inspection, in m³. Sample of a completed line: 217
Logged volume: 606.371
